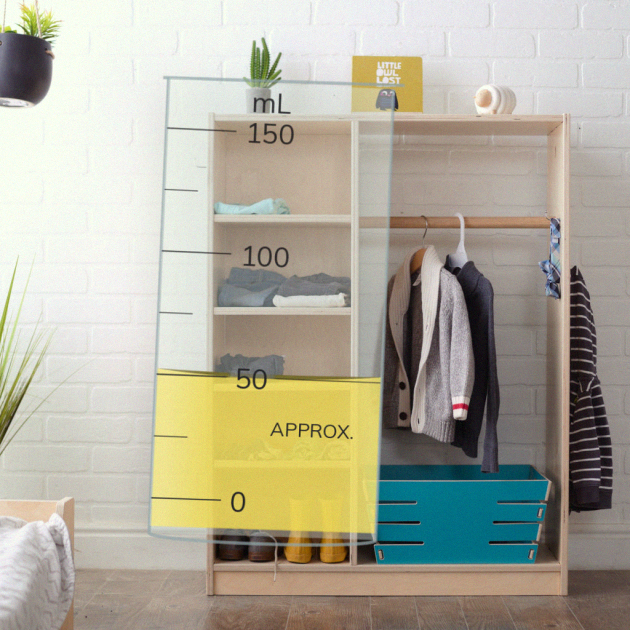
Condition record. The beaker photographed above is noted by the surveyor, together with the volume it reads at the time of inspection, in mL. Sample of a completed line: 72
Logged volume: 50
